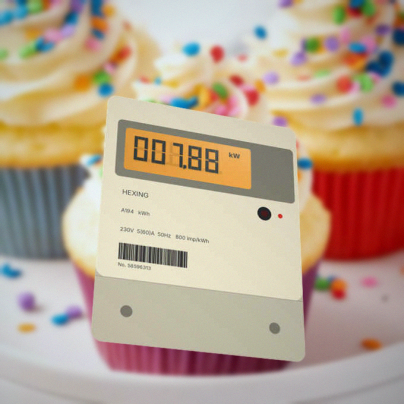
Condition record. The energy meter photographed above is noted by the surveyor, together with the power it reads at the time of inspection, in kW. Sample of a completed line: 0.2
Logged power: 7.88
